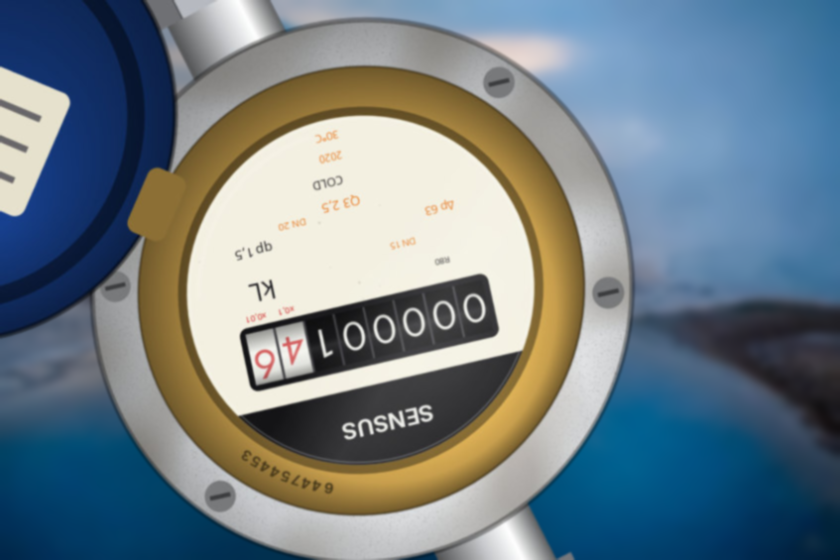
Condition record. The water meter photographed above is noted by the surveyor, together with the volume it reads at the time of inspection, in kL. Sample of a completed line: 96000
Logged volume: 1.46
